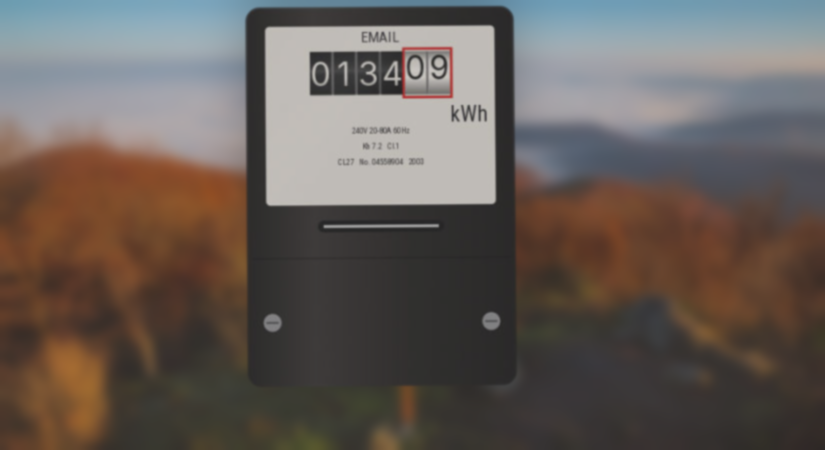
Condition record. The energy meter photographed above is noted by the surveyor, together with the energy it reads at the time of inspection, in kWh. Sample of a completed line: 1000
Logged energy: 134.09
